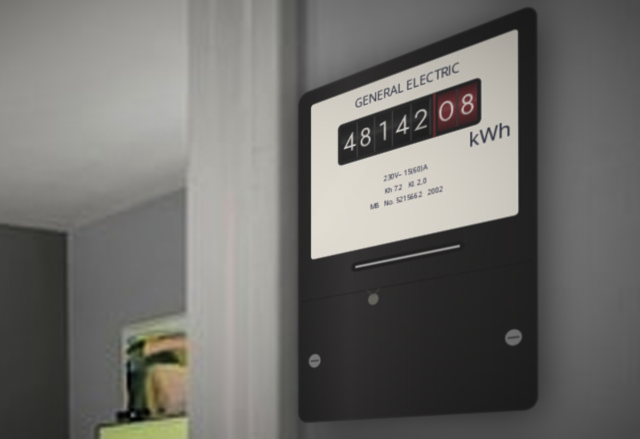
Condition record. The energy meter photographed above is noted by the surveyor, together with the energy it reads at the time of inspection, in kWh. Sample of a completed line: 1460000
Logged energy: 48142.08
